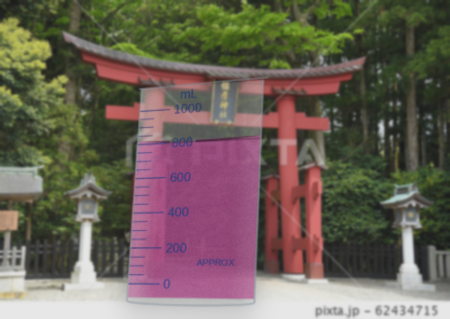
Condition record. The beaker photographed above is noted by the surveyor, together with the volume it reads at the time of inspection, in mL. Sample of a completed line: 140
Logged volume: 800
